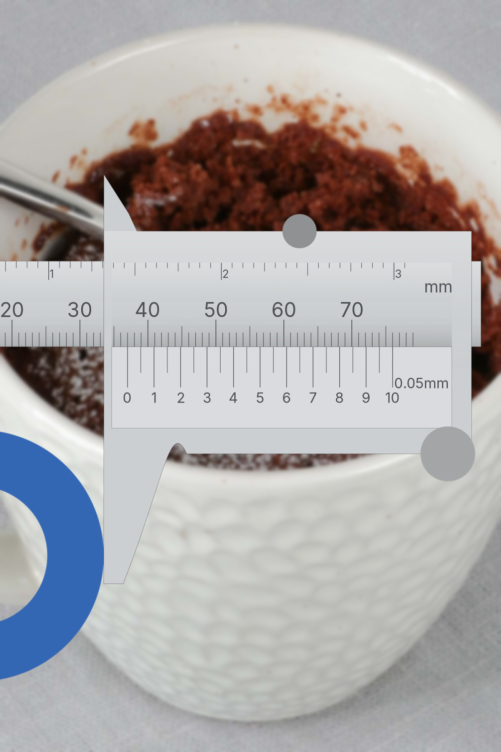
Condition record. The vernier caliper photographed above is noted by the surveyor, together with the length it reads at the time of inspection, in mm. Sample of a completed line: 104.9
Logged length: 37.0
